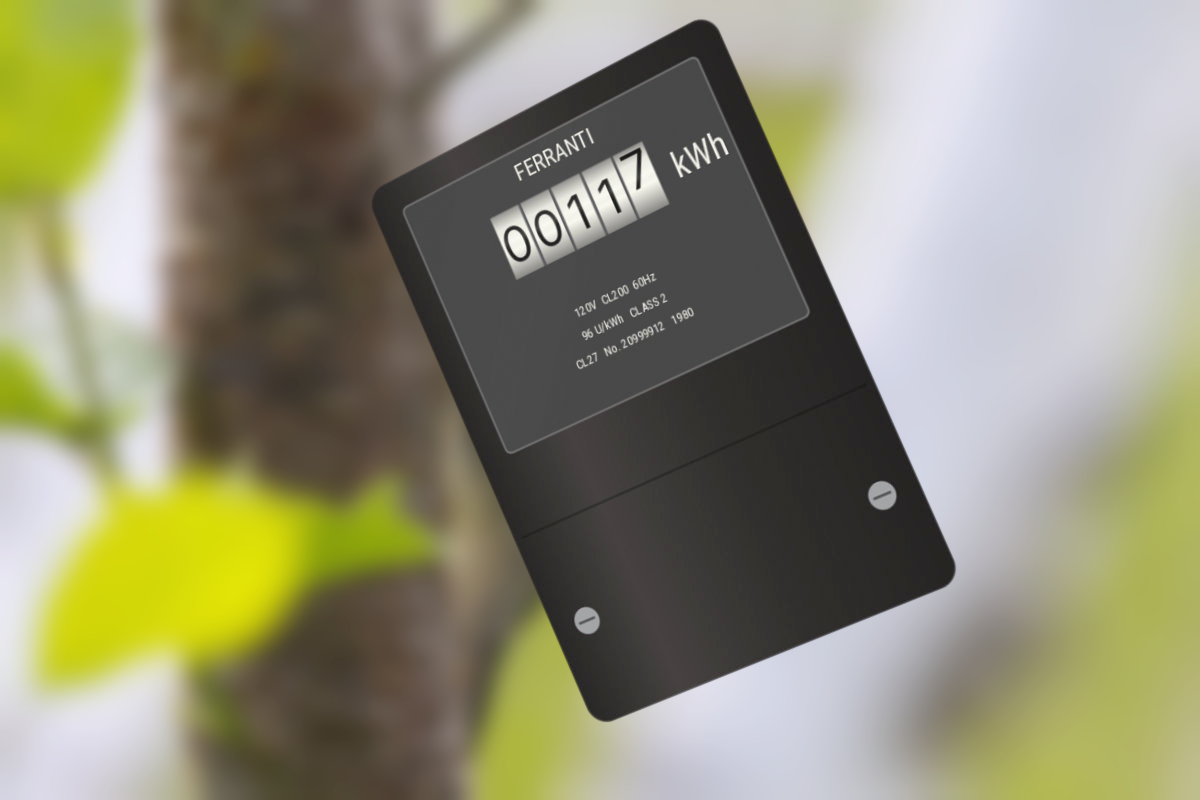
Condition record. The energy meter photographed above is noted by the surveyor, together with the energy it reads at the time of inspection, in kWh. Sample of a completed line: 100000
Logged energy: 117
